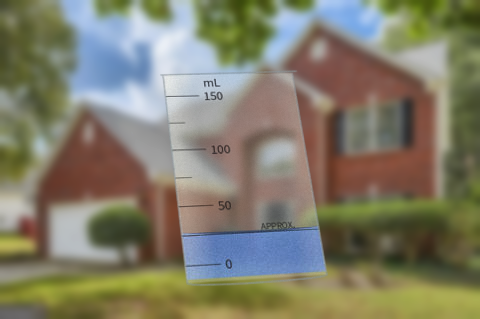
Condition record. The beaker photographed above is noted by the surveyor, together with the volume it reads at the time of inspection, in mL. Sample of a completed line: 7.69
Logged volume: 25
